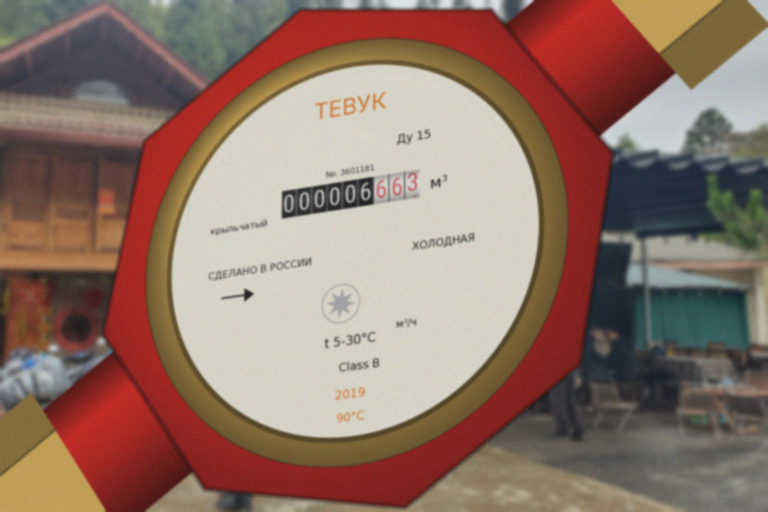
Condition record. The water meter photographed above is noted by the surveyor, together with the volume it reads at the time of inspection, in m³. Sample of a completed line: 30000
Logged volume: 6.663
